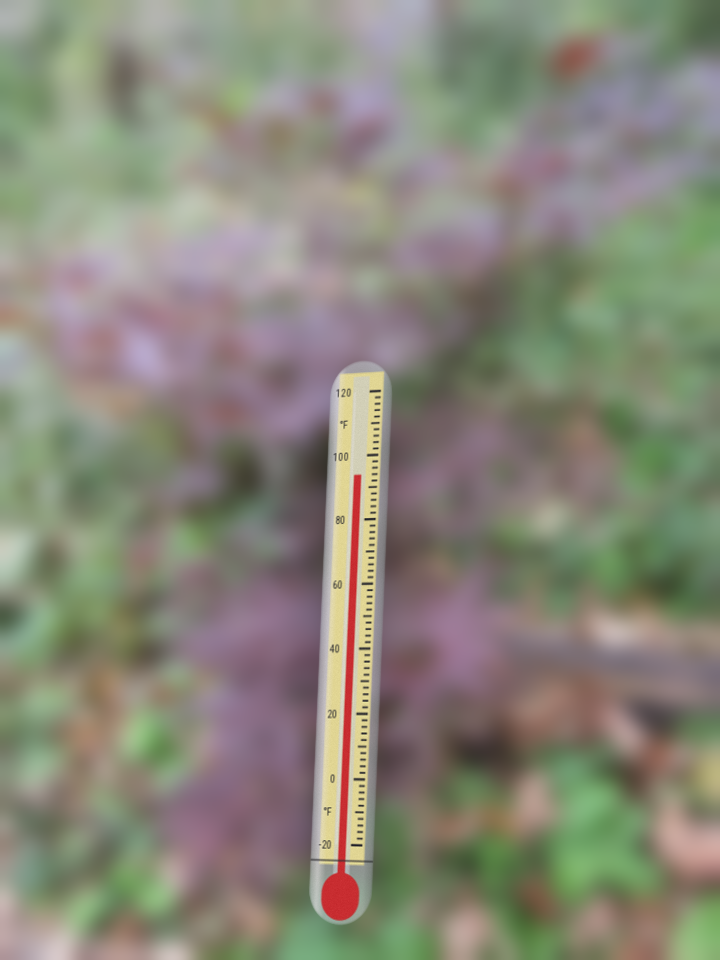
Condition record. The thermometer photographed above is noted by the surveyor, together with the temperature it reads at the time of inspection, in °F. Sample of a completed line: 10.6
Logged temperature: 94
